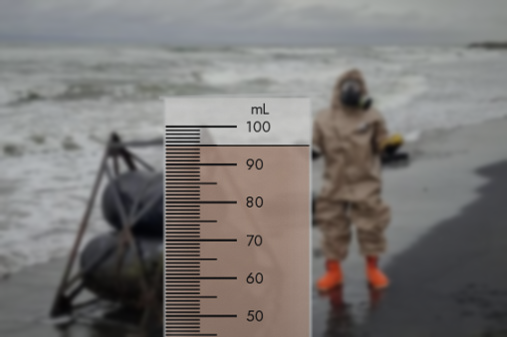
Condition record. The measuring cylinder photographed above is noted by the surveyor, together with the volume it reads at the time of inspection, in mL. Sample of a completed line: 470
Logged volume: 95
